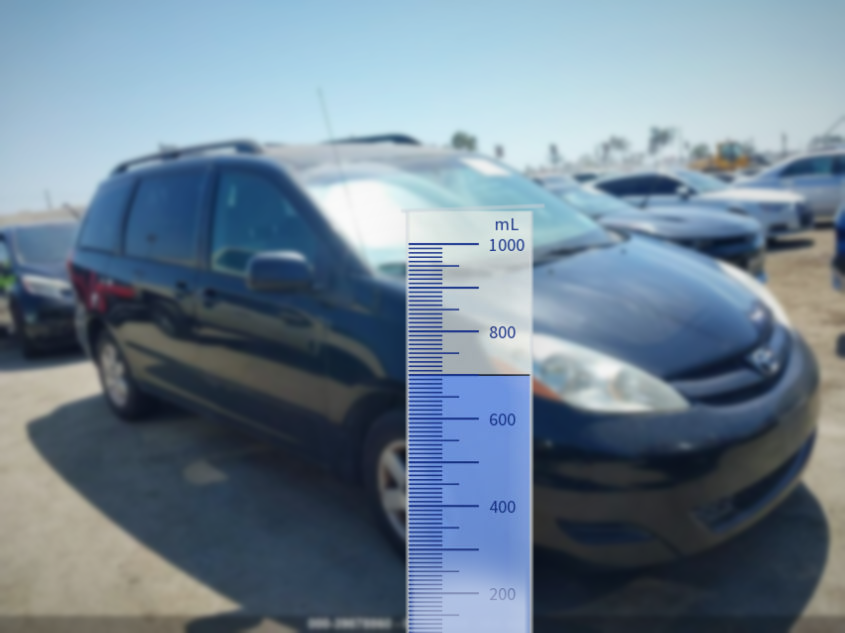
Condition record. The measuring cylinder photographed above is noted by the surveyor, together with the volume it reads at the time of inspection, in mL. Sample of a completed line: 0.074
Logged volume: 700
